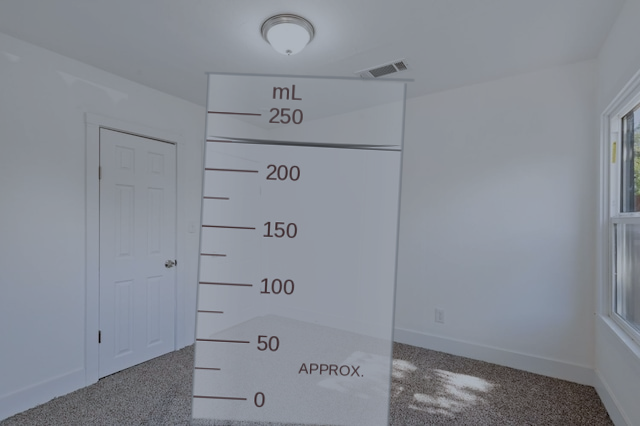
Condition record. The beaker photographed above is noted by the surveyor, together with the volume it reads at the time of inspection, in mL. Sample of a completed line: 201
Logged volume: 225
